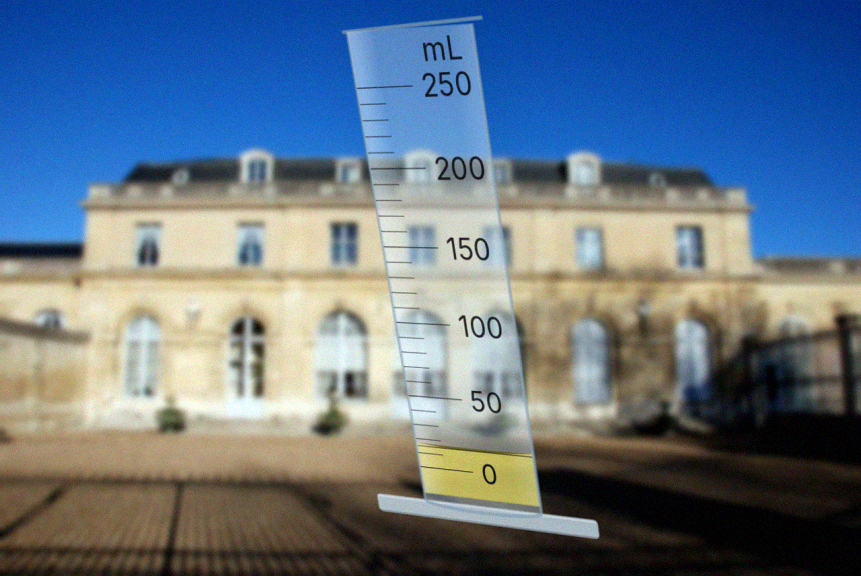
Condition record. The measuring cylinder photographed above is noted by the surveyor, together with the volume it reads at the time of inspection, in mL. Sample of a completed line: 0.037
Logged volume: 15
